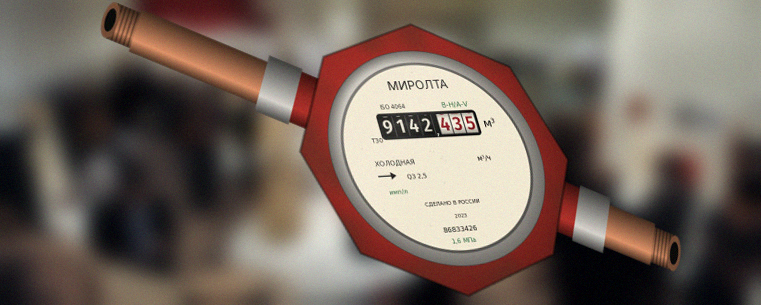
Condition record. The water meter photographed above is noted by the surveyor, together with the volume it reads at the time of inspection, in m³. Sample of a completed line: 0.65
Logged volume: 9142.435
